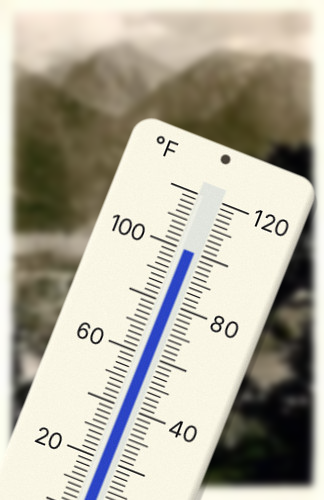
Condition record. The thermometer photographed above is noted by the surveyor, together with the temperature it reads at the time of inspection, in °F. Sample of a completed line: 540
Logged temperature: 100
